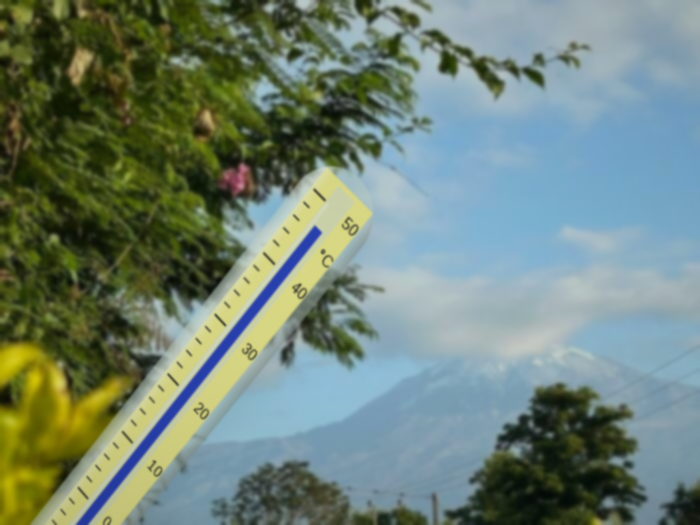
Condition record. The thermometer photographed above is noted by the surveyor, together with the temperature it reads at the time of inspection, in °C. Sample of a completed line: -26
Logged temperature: 47
